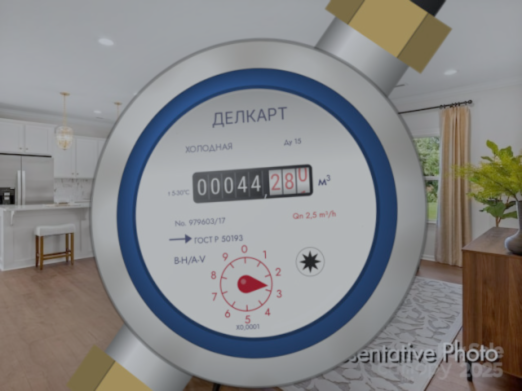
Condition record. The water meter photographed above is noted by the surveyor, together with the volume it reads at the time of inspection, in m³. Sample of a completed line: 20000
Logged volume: 44.2802
